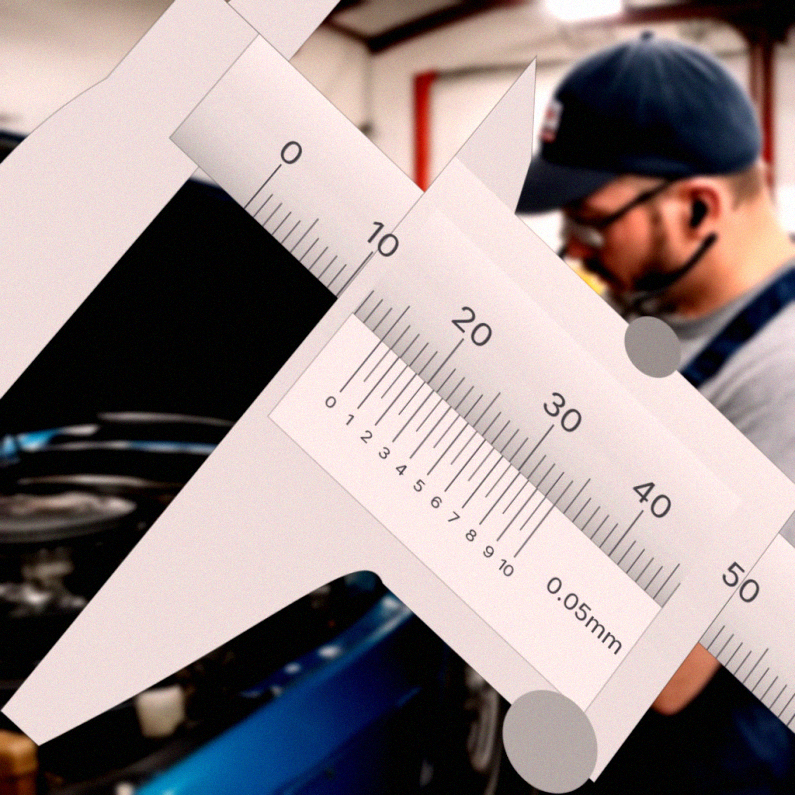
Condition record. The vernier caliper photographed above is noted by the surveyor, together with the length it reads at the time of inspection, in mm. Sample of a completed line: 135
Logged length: 15.0
